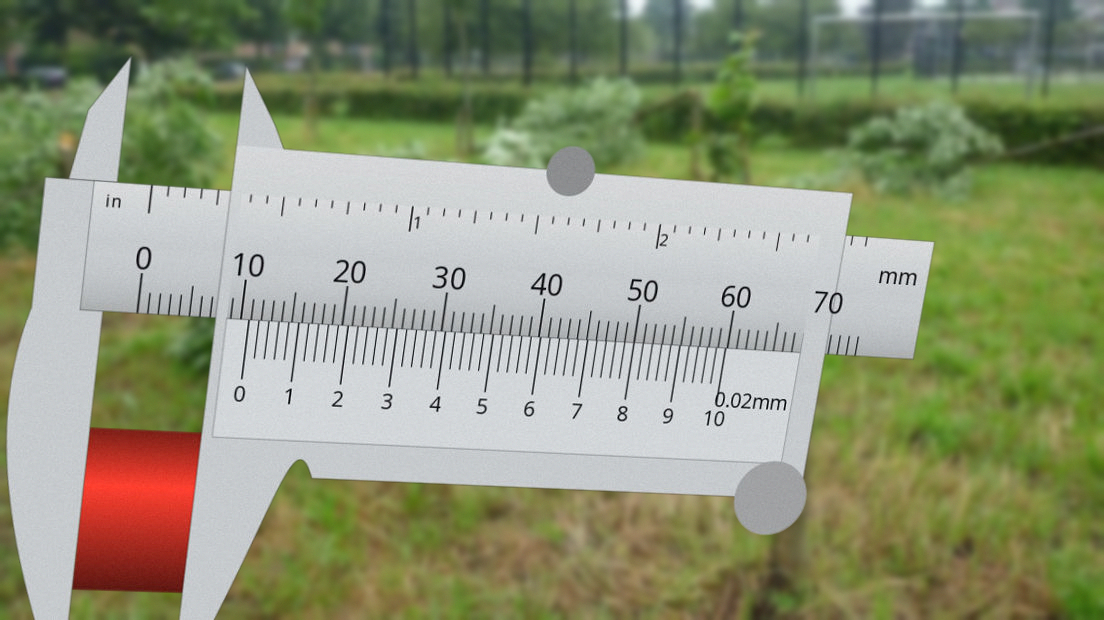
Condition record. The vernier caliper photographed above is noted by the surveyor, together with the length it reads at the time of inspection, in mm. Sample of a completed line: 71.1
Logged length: 10.8
